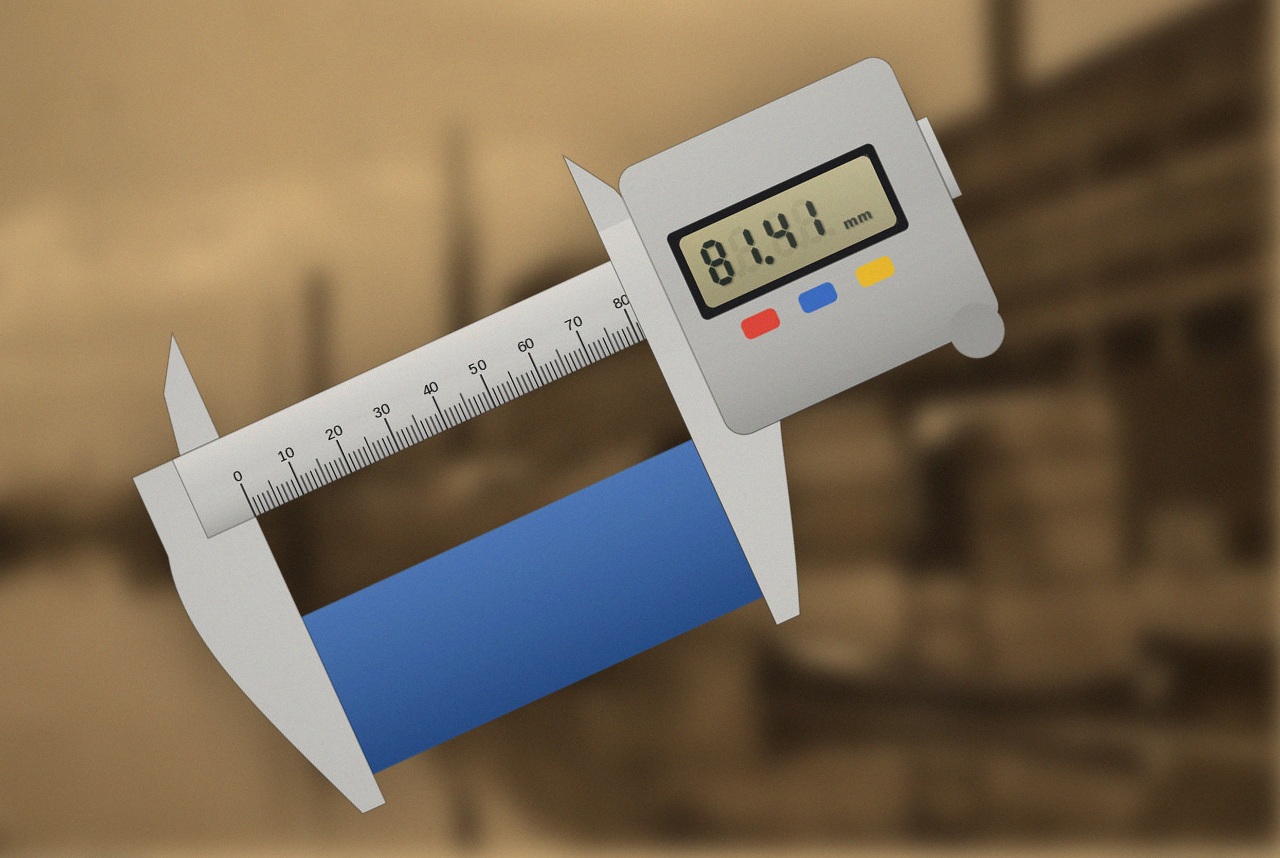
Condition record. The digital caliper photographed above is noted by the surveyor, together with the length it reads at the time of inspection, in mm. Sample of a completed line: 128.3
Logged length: 81.41
